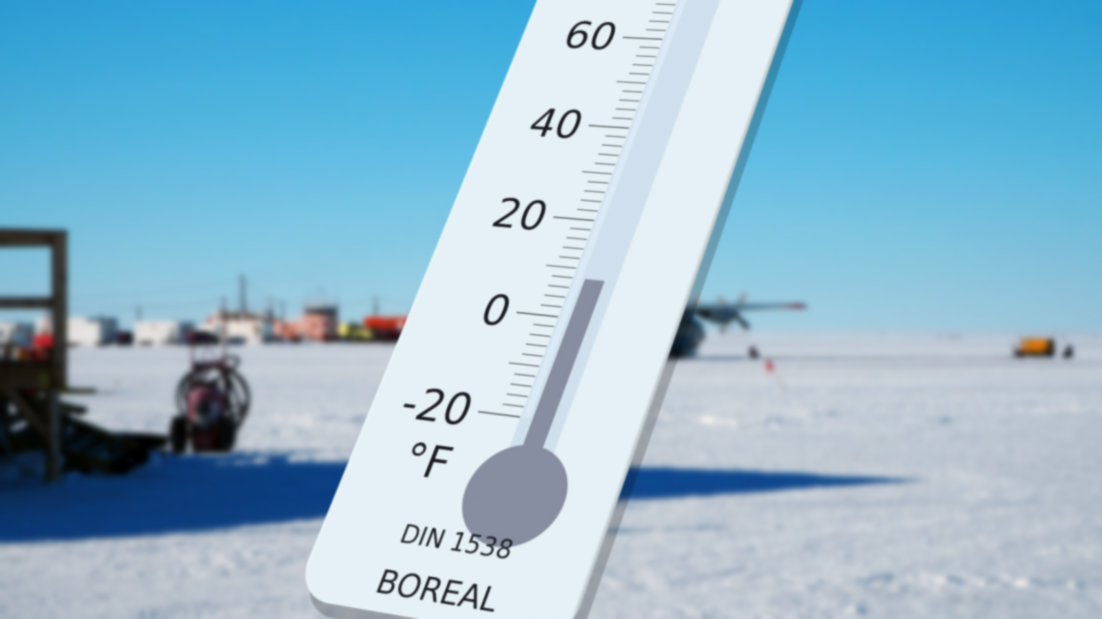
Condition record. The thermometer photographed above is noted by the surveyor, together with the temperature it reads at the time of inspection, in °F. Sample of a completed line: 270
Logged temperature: 8
